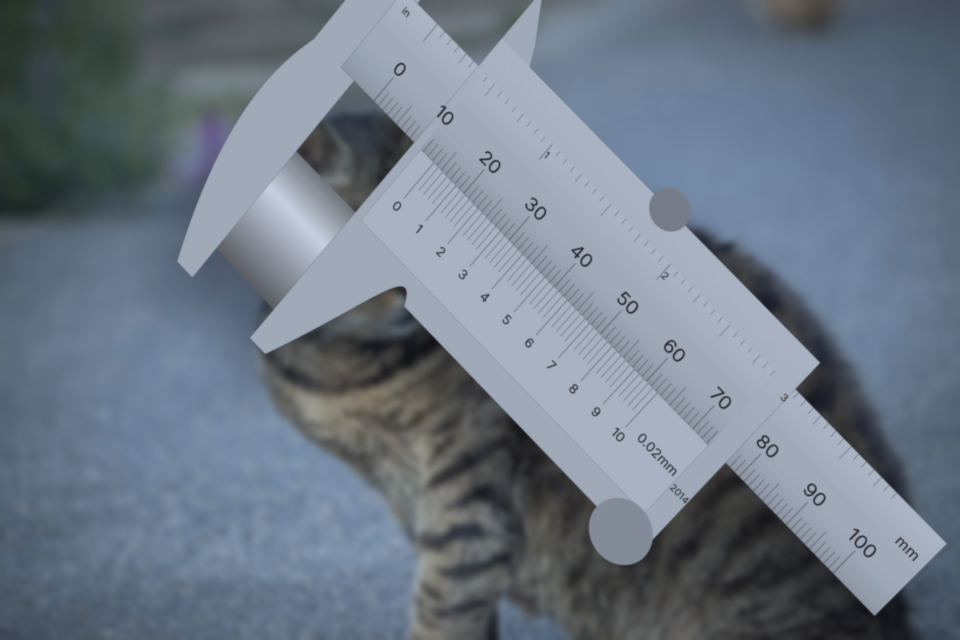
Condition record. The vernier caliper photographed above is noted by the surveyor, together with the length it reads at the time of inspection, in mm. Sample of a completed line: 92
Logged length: 13.4
